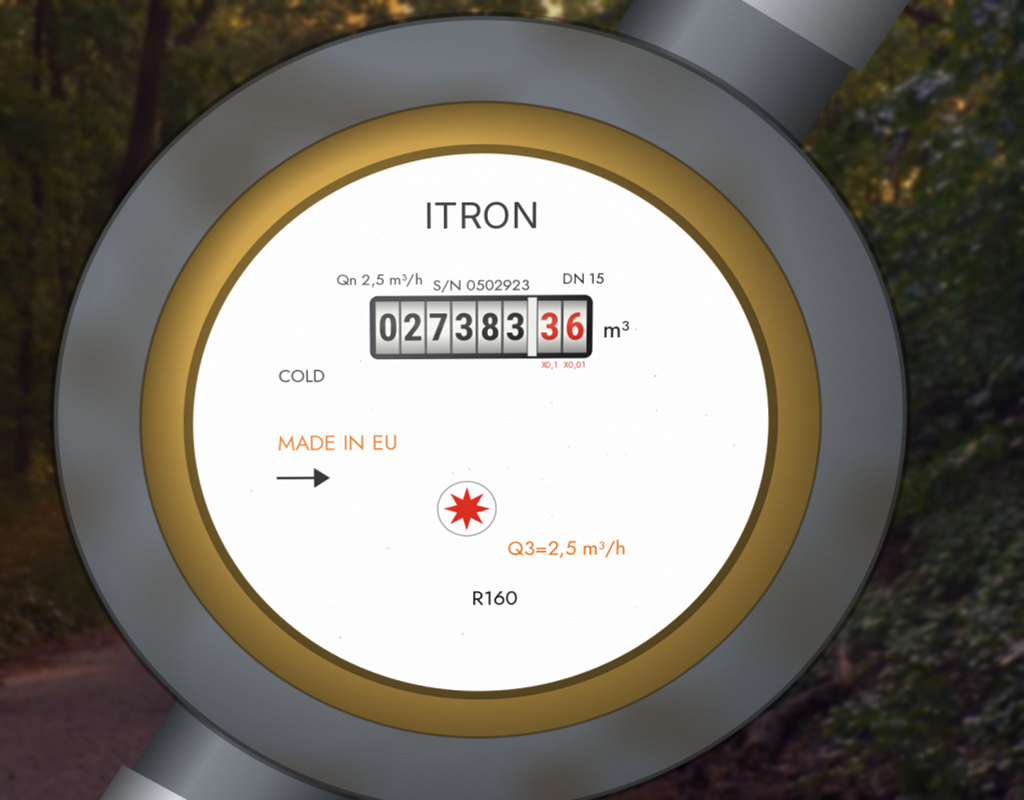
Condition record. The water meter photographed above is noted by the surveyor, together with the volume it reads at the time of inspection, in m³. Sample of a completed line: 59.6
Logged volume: 27383.36
